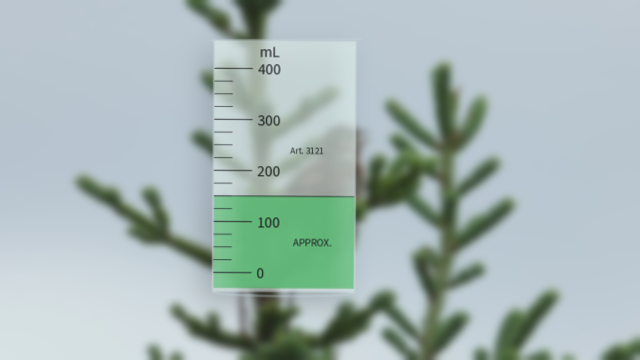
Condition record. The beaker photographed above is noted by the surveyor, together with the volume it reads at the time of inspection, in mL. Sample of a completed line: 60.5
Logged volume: 150
